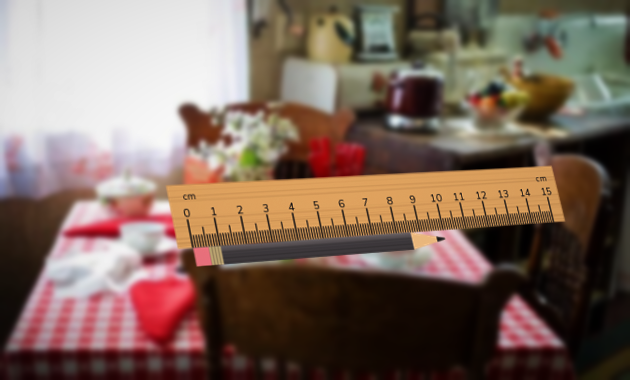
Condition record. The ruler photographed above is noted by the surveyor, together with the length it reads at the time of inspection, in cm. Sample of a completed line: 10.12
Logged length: 10
